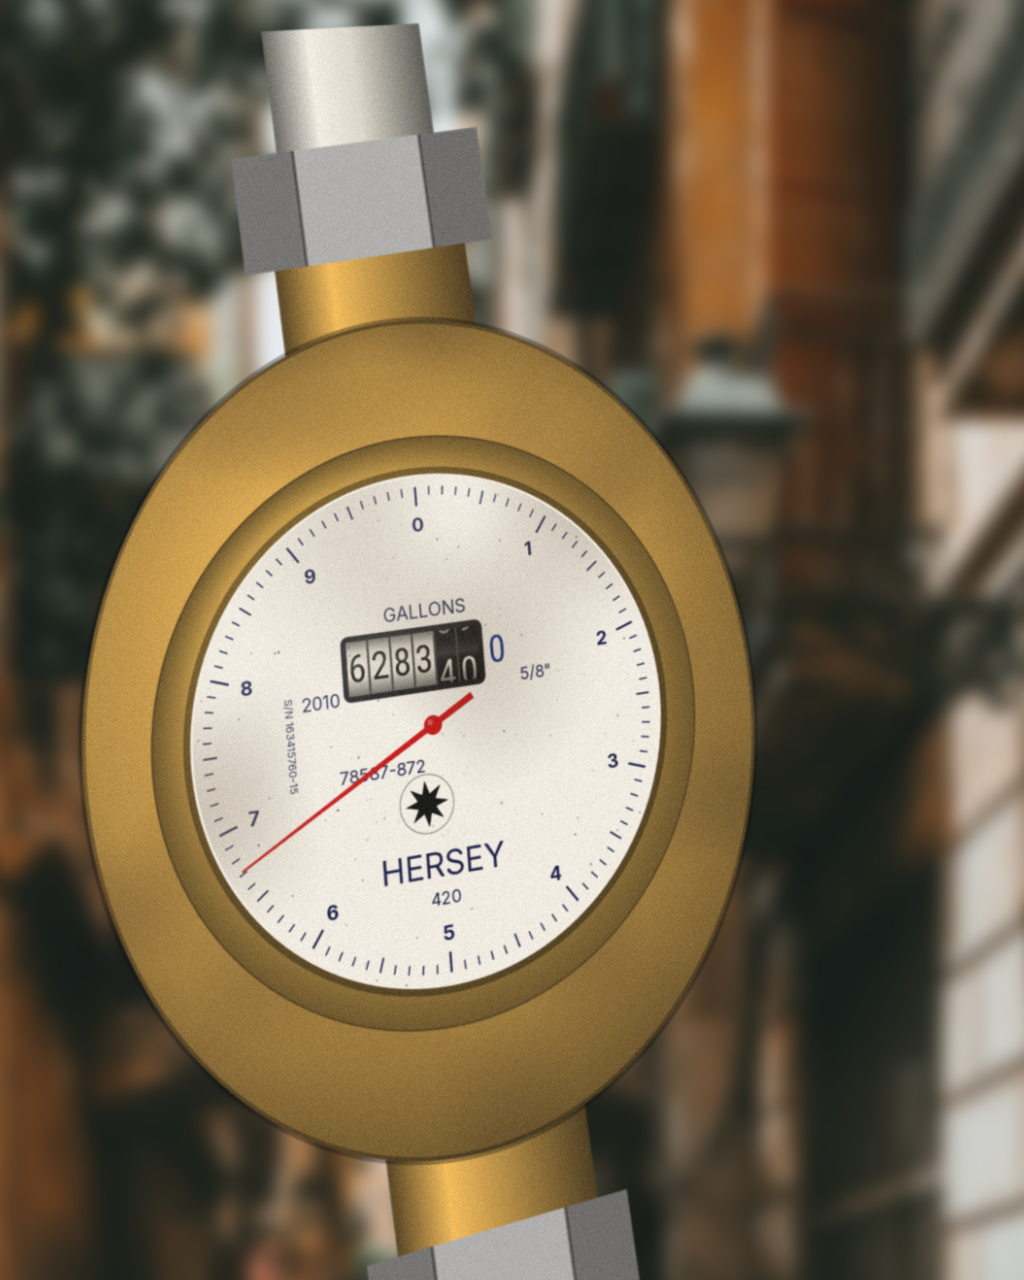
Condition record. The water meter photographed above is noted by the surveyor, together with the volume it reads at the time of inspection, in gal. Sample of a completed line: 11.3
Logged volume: 6283396.7
